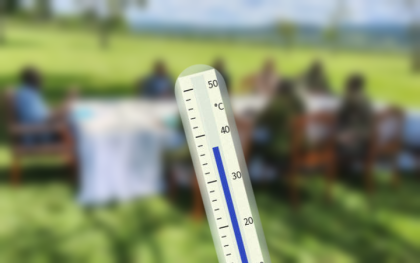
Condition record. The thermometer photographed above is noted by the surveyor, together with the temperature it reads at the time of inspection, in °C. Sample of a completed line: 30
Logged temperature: 37
